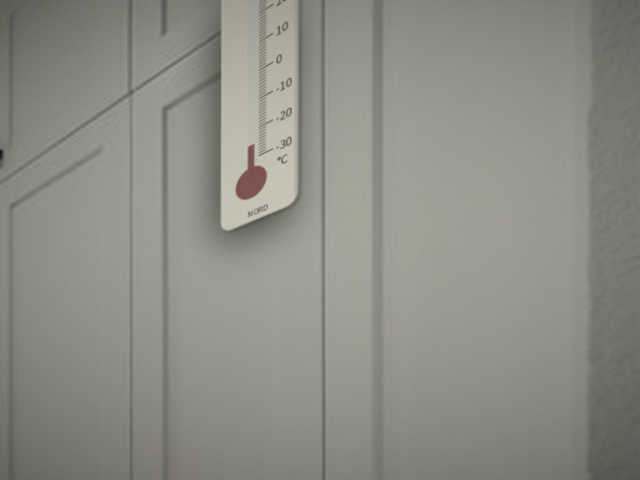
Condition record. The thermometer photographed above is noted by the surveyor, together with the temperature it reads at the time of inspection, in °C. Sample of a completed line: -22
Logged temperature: -25
